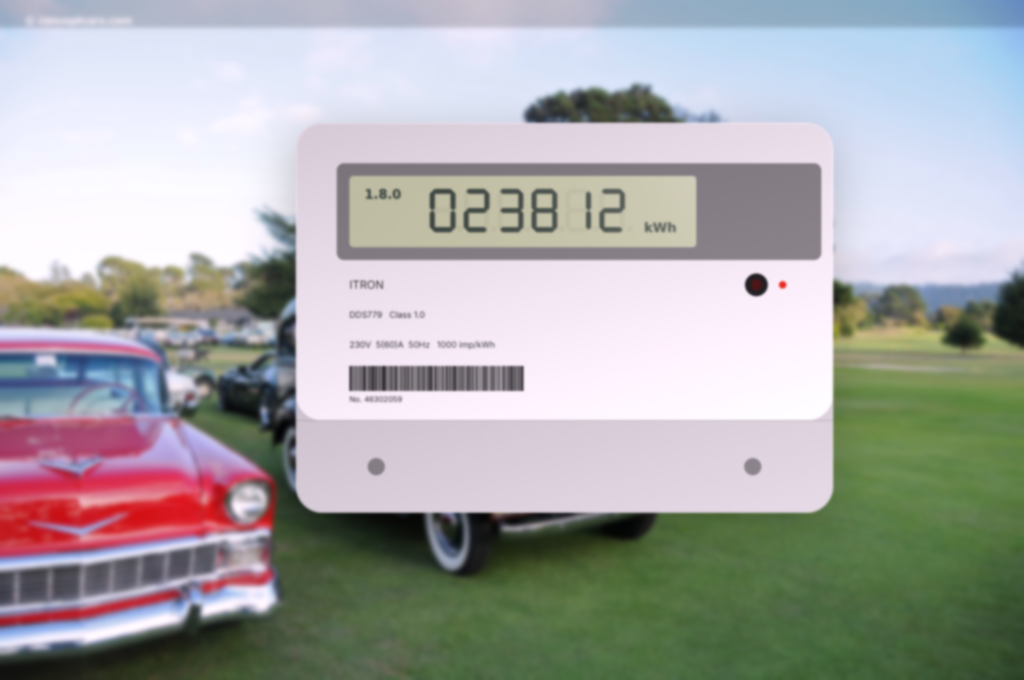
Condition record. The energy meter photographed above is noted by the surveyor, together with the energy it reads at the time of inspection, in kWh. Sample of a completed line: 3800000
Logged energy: 23812
